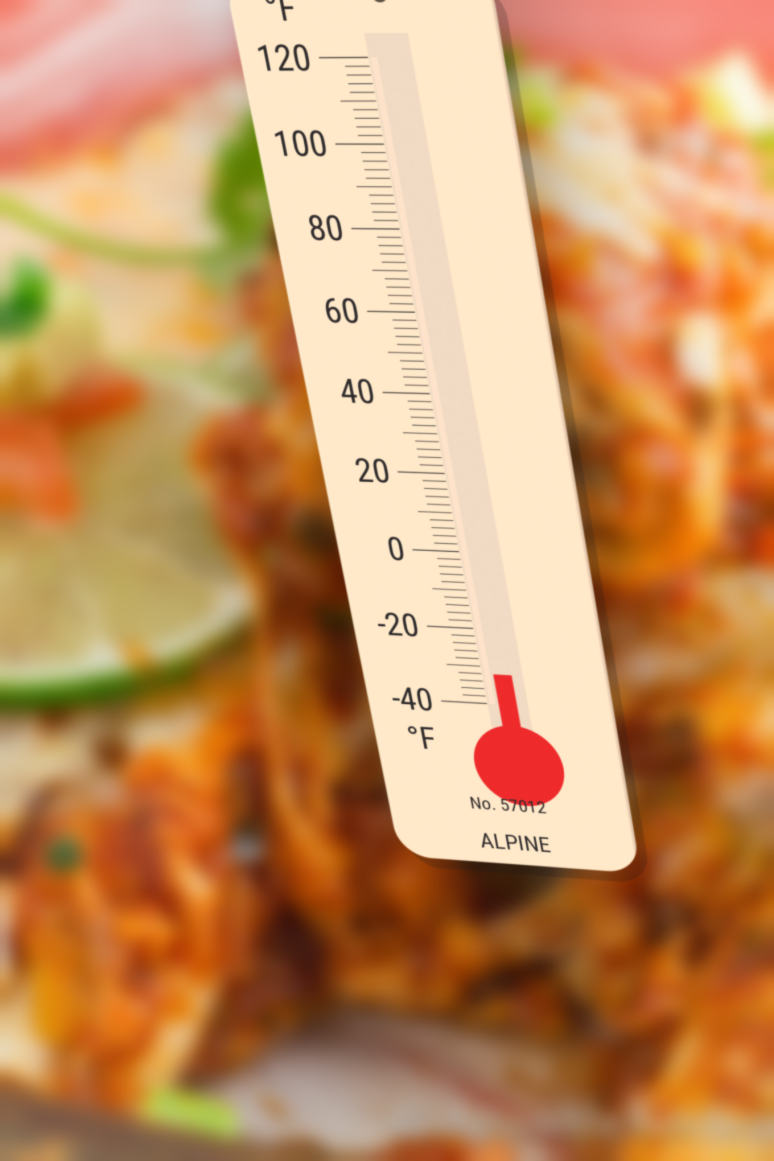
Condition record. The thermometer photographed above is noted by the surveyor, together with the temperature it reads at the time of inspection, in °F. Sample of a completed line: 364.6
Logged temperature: -32
